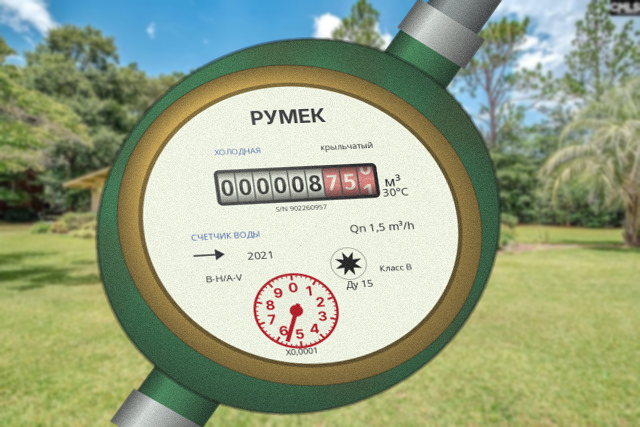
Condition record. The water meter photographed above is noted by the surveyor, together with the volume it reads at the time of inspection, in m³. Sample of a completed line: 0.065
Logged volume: 8.7505
